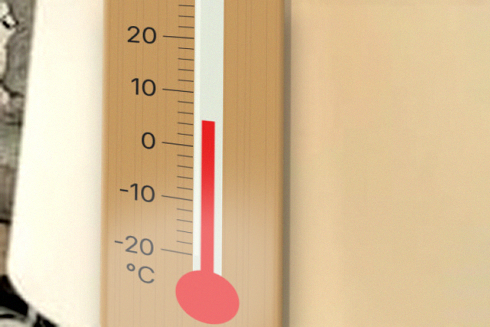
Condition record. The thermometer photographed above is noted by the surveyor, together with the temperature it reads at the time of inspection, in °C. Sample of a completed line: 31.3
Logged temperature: 5
